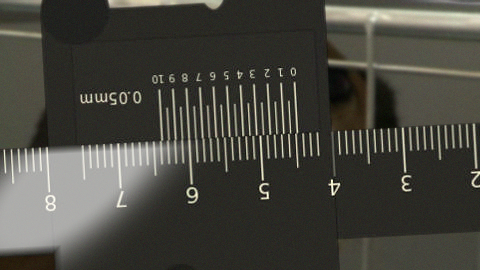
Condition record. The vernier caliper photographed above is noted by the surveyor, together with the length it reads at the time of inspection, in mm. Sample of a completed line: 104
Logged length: 44.8
